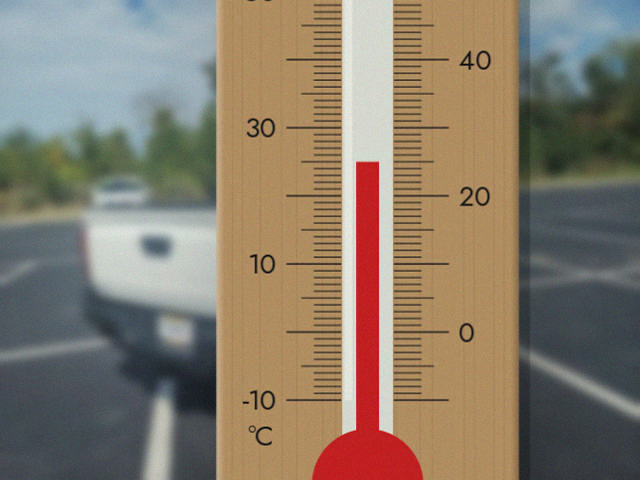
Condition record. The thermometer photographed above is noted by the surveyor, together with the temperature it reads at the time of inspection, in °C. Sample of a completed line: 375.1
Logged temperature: 25
